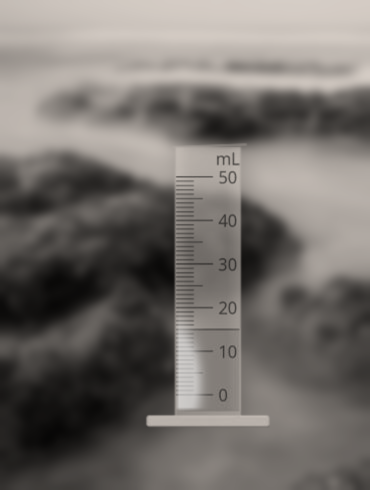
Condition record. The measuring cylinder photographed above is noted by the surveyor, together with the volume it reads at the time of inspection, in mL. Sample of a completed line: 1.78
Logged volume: 15
